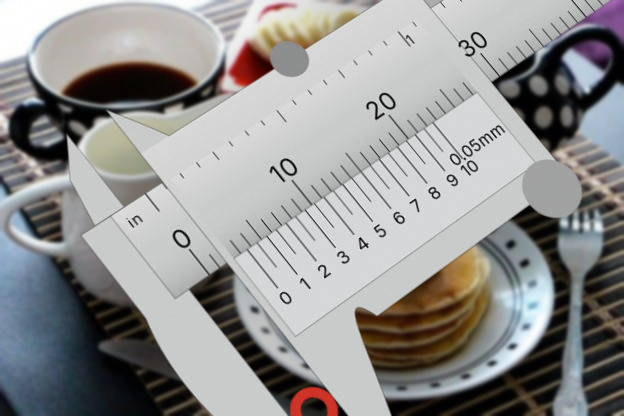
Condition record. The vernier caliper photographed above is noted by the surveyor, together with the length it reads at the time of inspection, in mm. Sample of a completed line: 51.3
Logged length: 3.6
